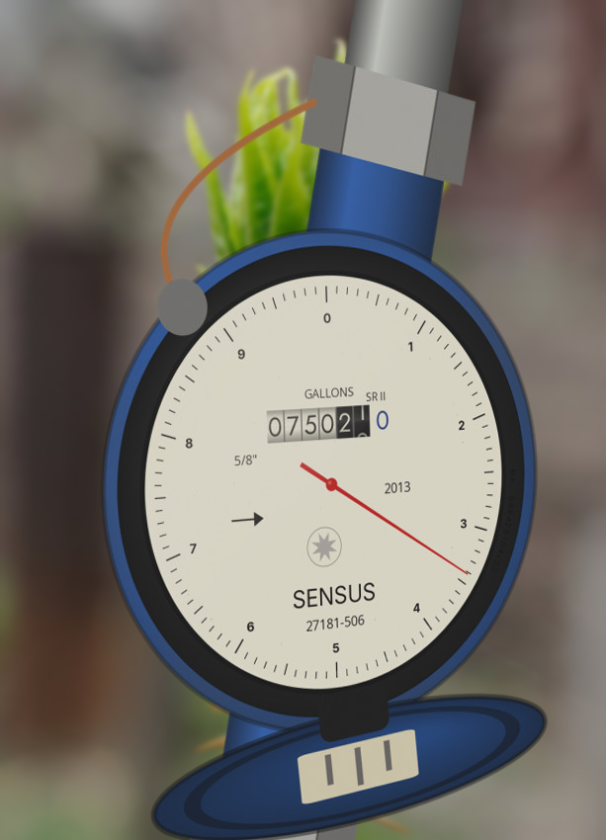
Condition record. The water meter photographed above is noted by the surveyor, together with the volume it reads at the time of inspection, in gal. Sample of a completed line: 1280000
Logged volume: 750213.4
